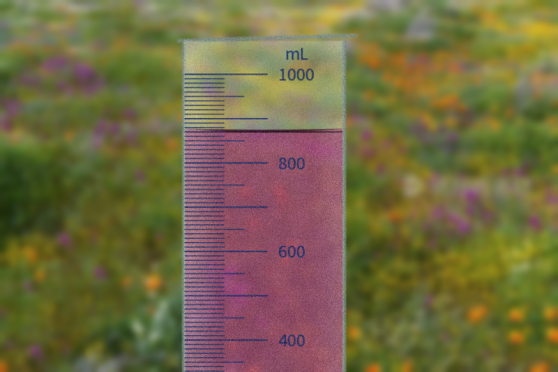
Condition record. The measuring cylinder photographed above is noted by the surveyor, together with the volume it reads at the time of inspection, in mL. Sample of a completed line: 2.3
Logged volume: 870
